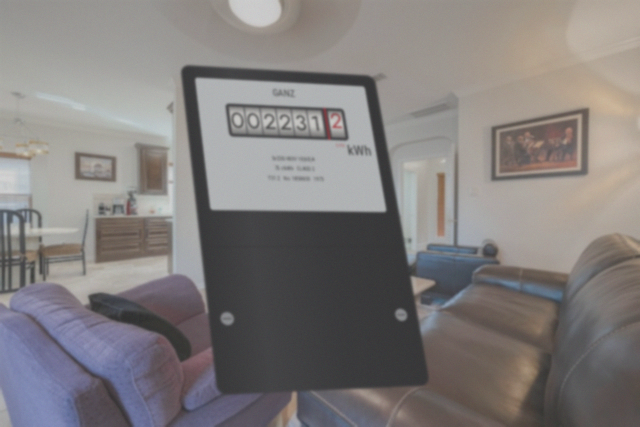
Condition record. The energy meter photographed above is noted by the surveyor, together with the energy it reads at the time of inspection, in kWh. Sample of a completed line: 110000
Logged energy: 2231.2
